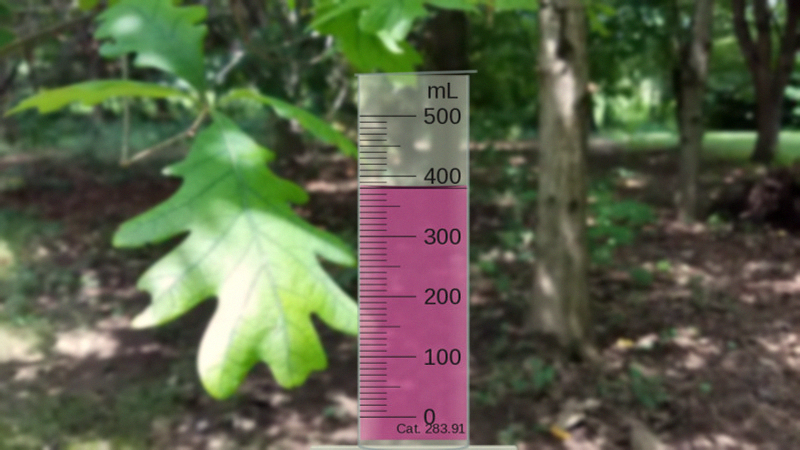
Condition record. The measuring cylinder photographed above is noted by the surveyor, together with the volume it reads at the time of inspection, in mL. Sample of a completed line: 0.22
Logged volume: 380
